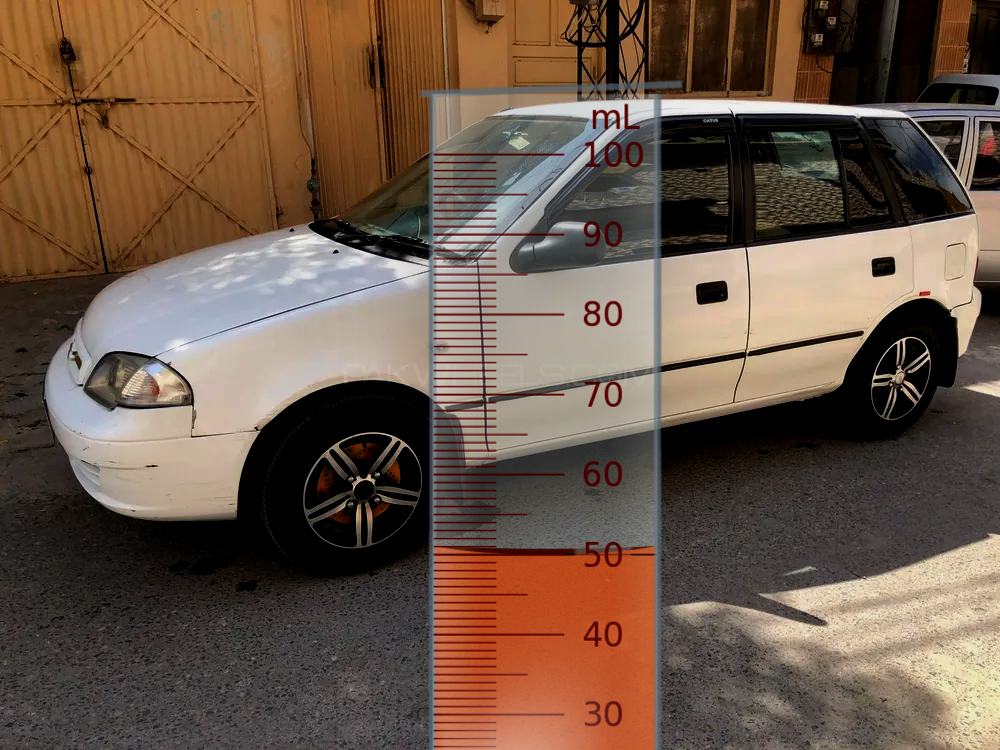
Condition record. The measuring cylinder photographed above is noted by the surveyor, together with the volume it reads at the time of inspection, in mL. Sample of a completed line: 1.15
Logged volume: 50
